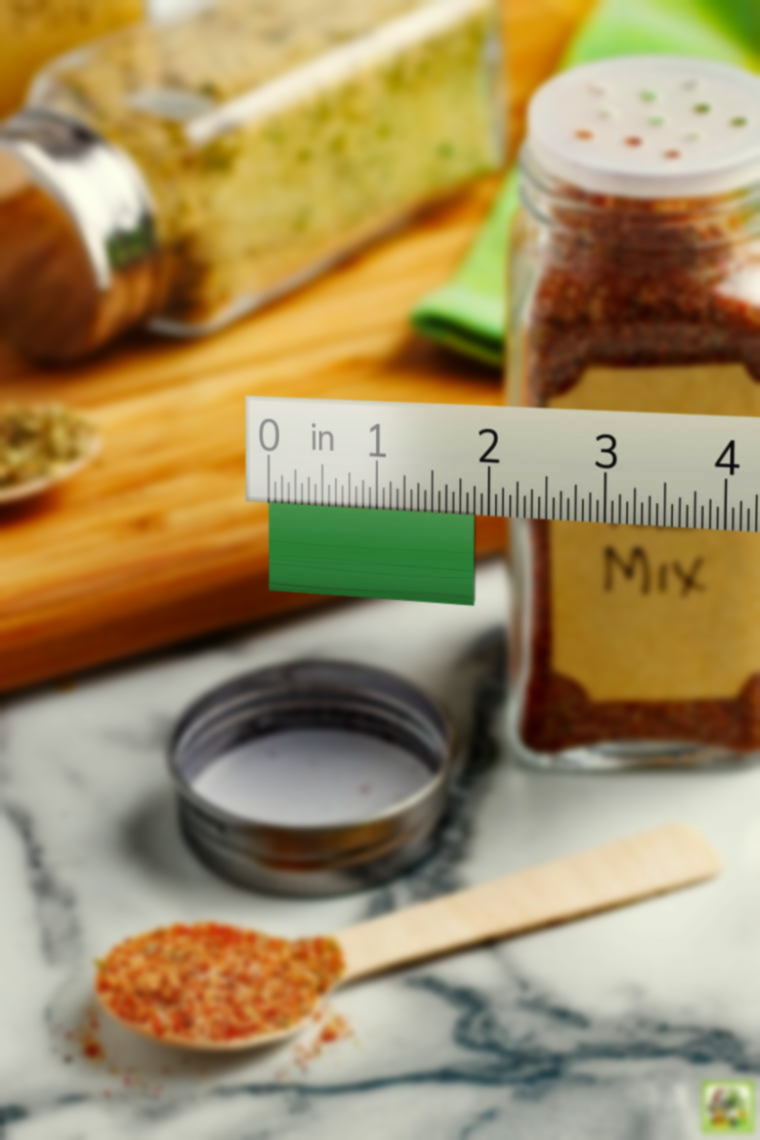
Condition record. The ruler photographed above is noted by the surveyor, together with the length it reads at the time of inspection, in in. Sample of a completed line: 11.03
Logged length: 1.875
